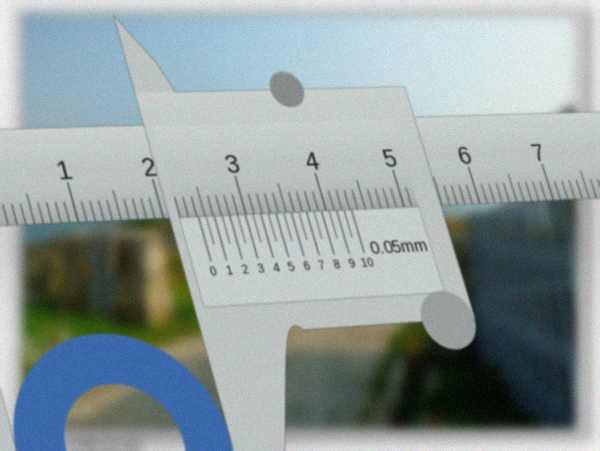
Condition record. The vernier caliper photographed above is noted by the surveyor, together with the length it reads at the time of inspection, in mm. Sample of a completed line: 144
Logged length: 24.2
